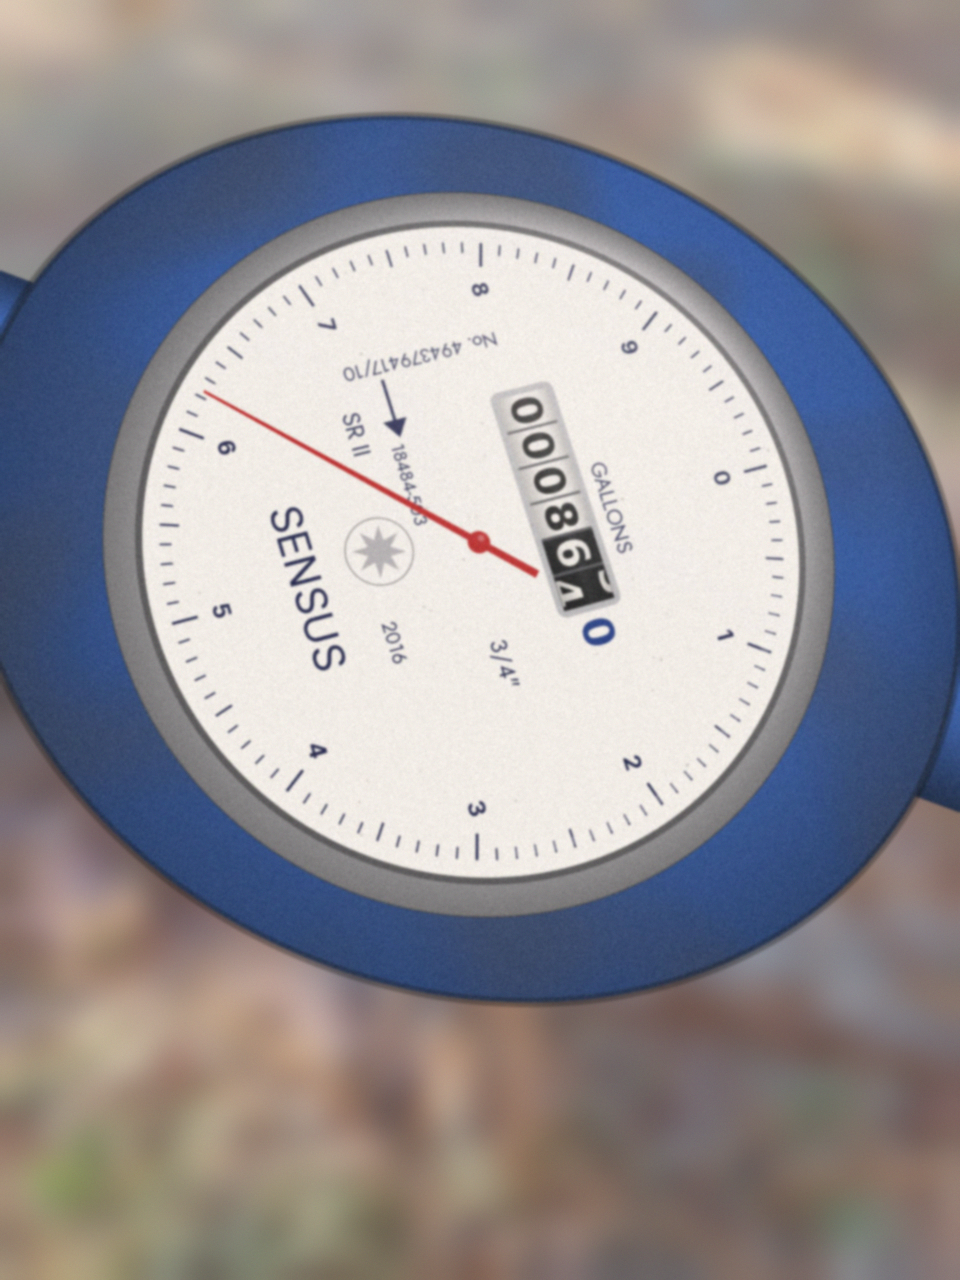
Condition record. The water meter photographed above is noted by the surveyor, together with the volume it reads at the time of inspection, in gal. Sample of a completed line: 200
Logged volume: 8636.2
